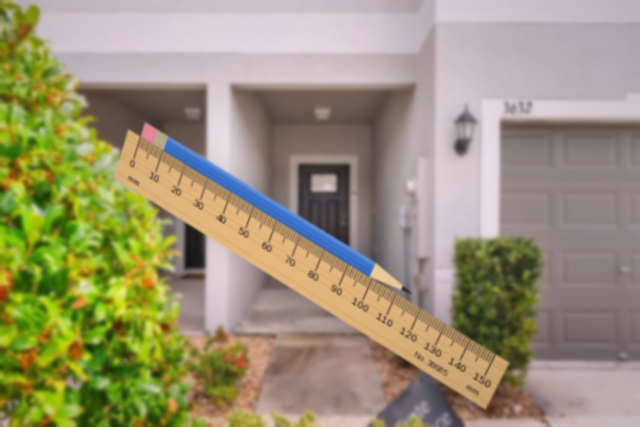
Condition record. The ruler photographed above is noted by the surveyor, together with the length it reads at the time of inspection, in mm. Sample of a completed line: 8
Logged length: 115
